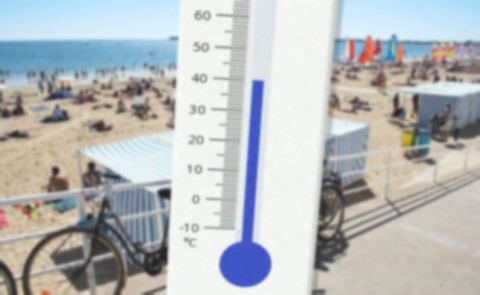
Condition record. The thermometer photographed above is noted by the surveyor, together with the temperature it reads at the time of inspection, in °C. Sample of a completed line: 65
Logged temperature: 40
